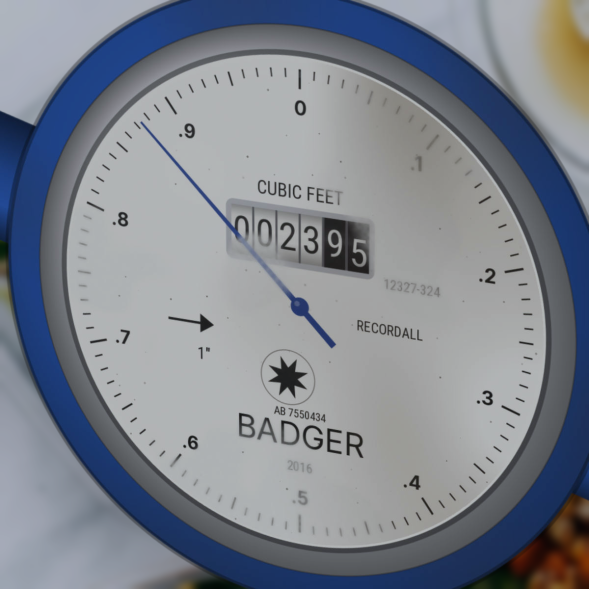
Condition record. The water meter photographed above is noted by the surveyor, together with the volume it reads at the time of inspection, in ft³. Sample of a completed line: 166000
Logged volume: 2394.87
